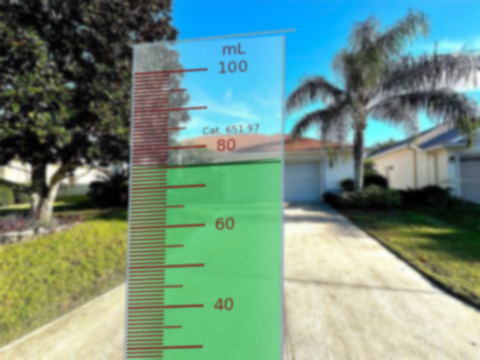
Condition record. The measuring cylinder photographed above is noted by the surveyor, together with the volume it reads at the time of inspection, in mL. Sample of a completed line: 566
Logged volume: 75
